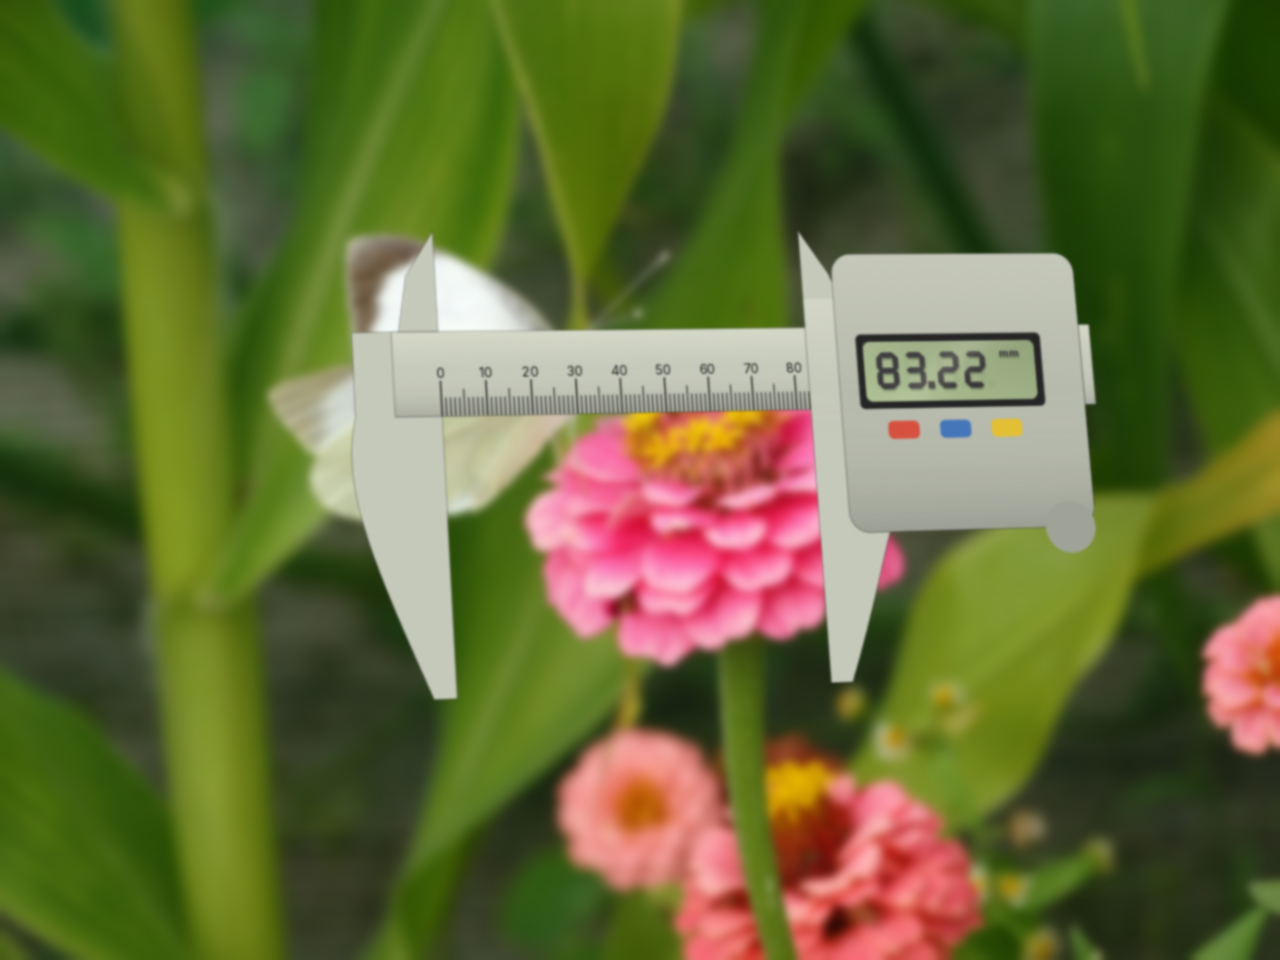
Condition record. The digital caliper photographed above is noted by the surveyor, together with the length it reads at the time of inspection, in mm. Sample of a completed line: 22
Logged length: 83.22
